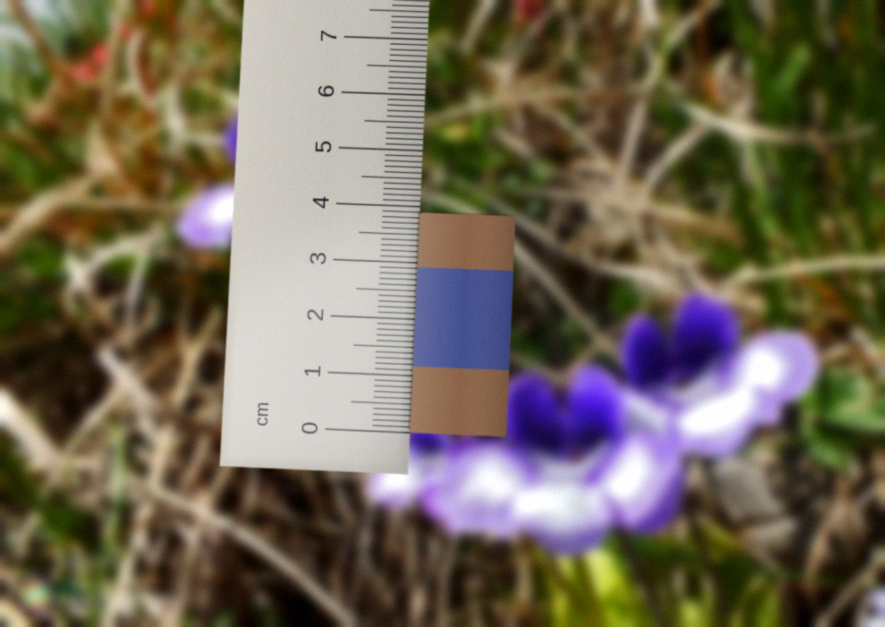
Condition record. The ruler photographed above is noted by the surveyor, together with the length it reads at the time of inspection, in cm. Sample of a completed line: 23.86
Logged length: 3.9
